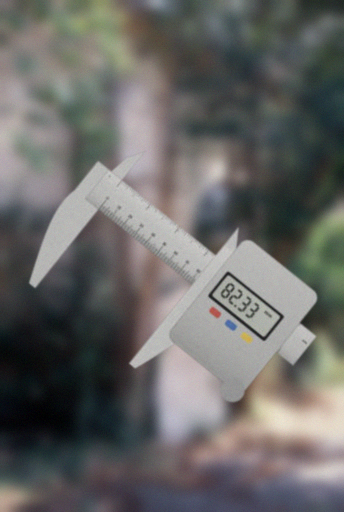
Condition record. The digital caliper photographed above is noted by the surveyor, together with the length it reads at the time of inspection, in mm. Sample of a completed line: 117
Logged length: 82.33
